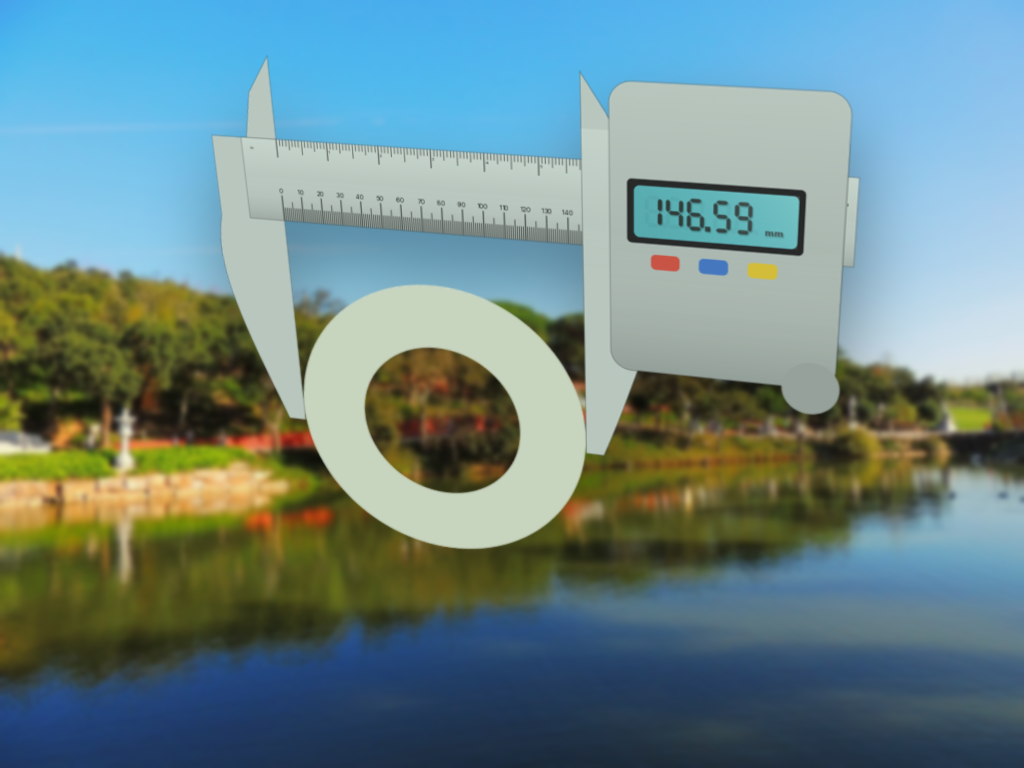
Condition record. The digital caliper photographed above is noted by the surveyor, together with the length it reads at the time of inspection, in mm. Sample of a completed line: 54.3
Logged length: 146.59
